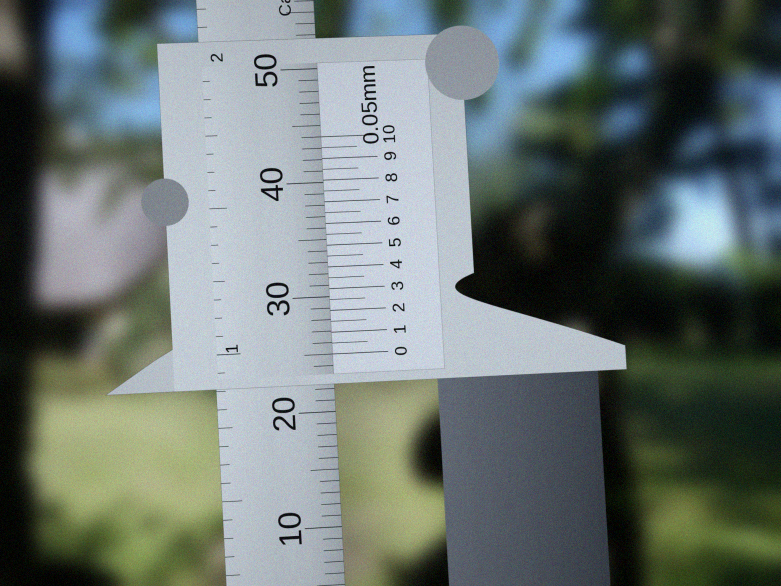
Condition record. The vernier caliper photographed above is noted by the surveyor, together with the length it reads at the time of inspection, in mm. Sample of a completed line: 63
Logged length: 25.0
